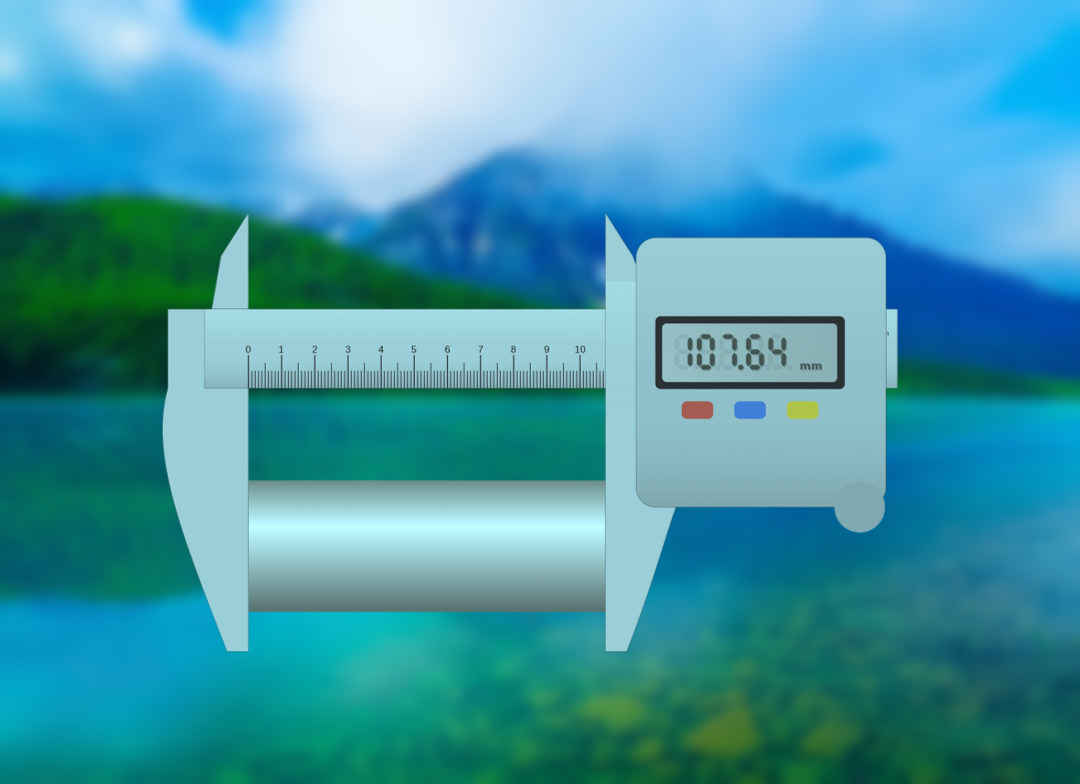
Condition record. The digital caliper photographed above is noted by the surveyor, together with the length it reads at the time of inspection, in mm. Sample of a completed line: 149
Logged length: 107.64
